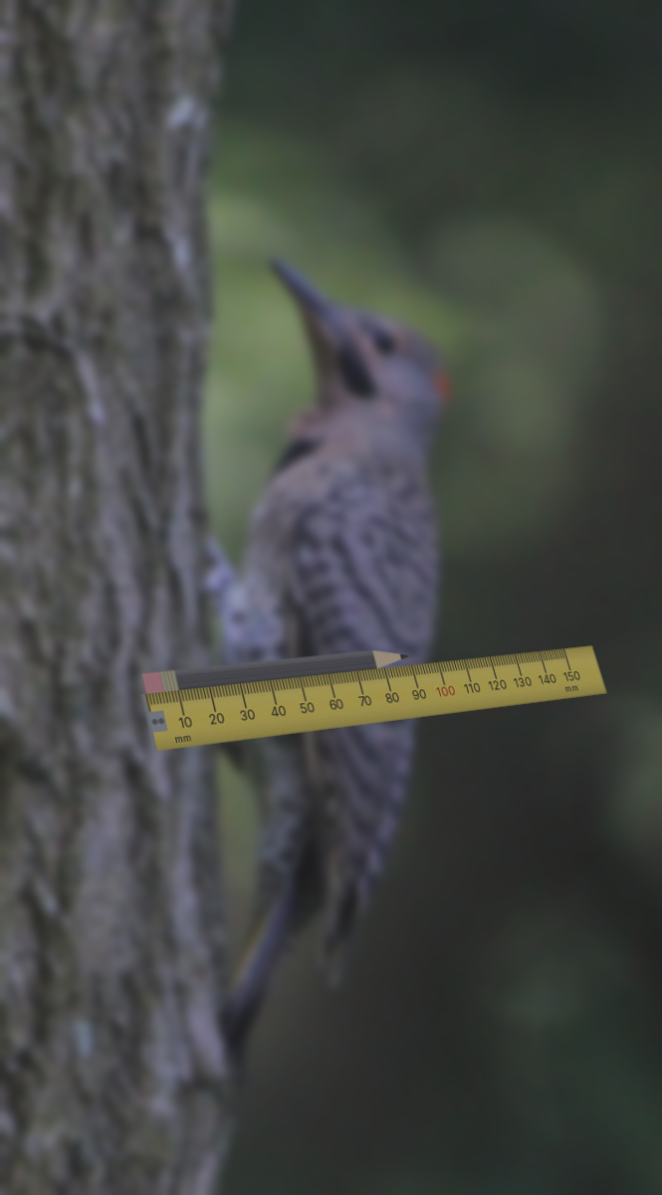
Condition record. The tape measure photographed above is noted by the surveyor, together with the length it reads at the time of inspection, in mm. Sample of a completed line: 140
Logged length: 90
